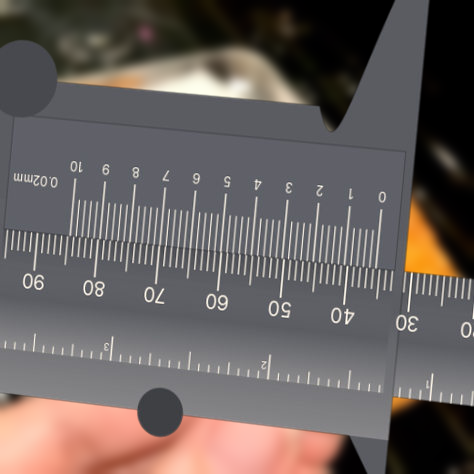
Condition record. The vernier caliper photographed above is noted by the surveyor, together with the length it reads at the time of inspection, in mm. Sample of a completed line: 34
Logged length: 35.6
